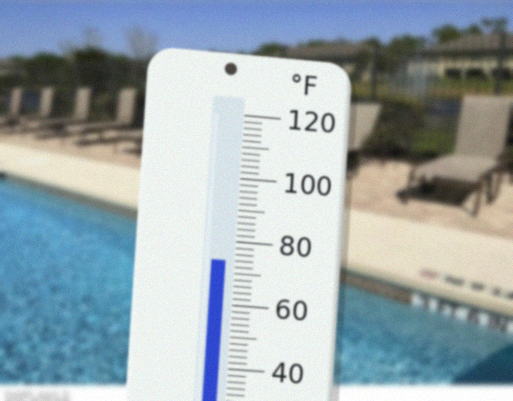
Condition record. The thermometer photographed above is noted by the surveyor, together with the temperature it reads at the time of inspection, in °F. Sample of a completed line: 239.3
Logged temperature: 74
